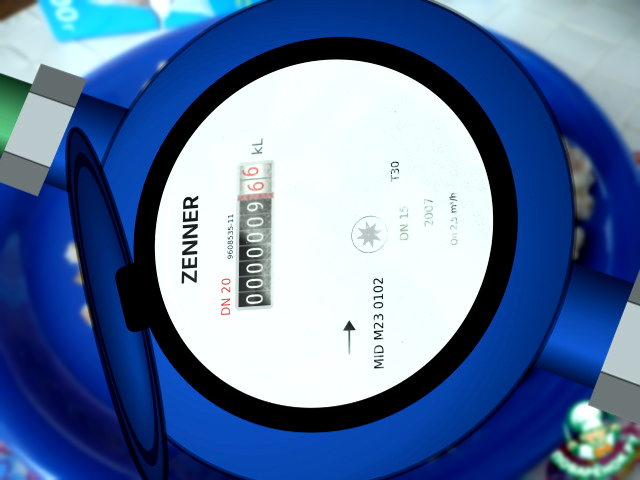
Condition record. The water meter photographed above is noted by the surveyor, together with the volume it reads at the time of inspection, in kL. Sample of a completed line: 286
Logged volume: 9.66
